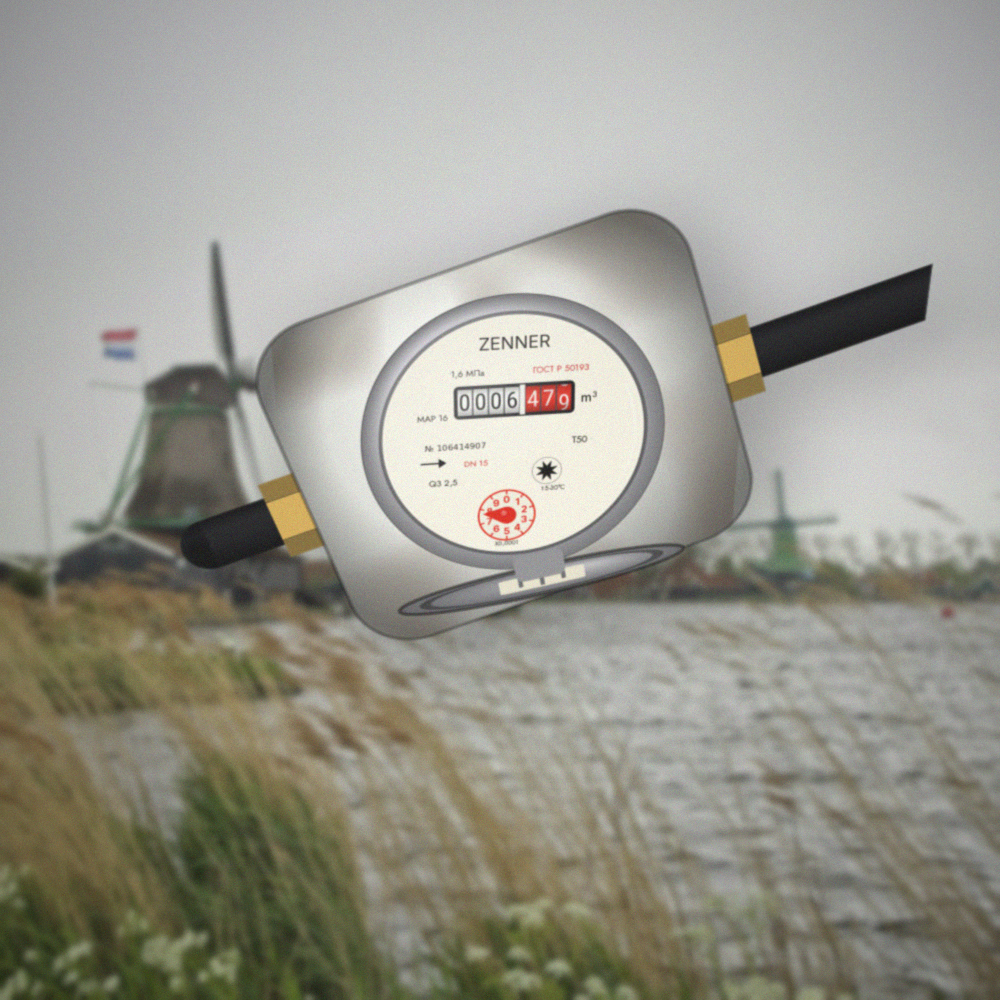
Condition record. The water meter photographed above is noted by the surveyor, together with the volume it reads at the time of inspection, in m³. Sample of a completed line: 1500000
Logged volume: 6.4787
